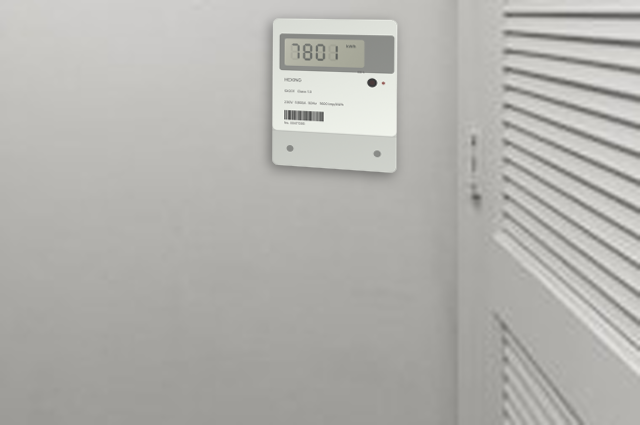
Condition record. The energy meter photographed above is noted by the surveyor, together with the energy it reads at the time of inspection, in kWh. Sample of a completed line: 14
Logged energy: 7801
